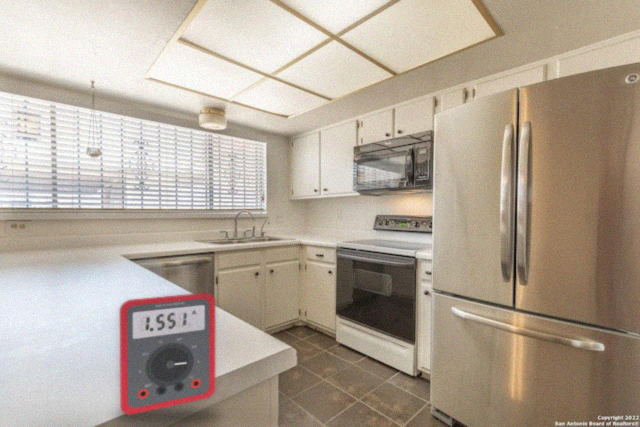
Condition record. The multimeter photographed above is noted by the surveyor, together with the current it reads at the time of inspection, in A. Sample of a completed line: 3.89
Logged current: 1.551
